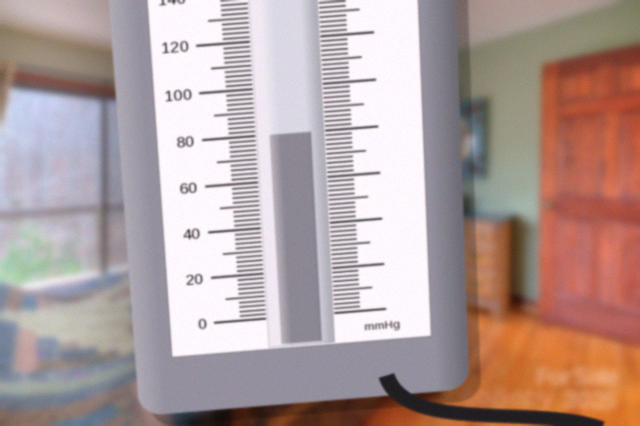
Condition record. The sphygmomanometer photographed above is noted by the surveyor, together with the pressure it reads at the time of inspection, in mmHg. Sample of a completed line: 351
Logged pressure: 80
